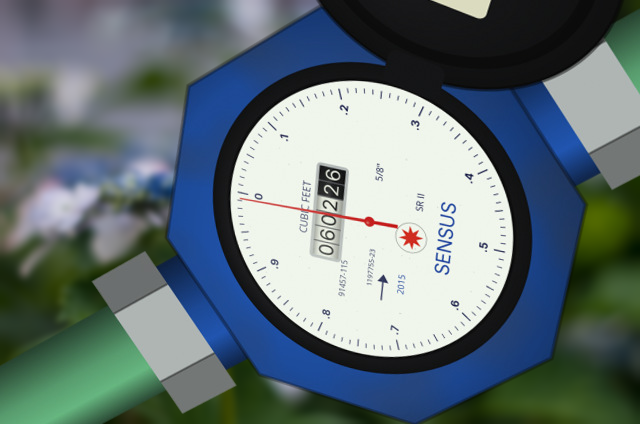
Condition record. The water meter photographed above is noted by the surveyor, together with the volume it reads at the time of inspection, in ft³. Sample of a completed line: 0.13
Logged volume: 60225.99
